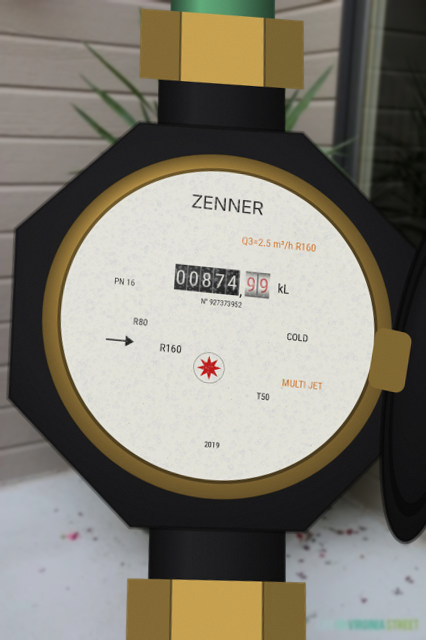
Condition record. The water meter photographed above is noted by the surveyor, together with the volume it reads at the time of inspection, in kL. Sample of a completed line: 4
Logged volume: 874.99
